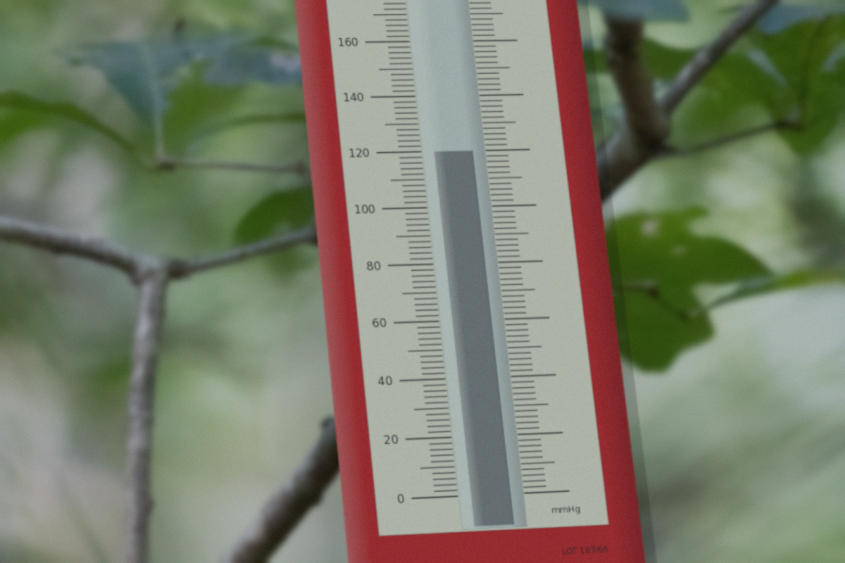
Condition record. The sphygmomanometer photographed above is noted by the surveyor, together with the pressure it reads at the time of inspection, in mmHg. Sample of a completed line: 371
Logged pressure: 120
